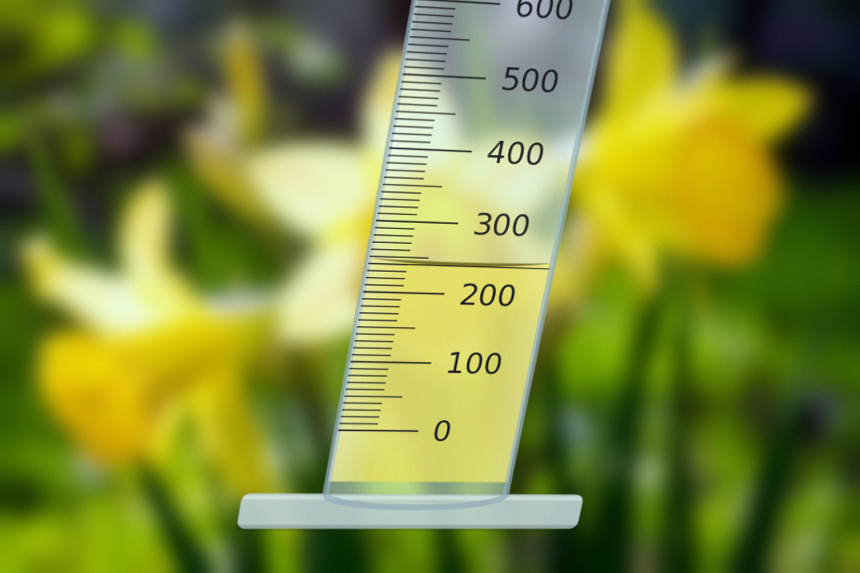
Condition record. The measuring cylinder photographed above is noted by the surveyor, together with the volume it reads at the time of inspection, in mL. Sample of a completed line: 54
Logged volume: 240
